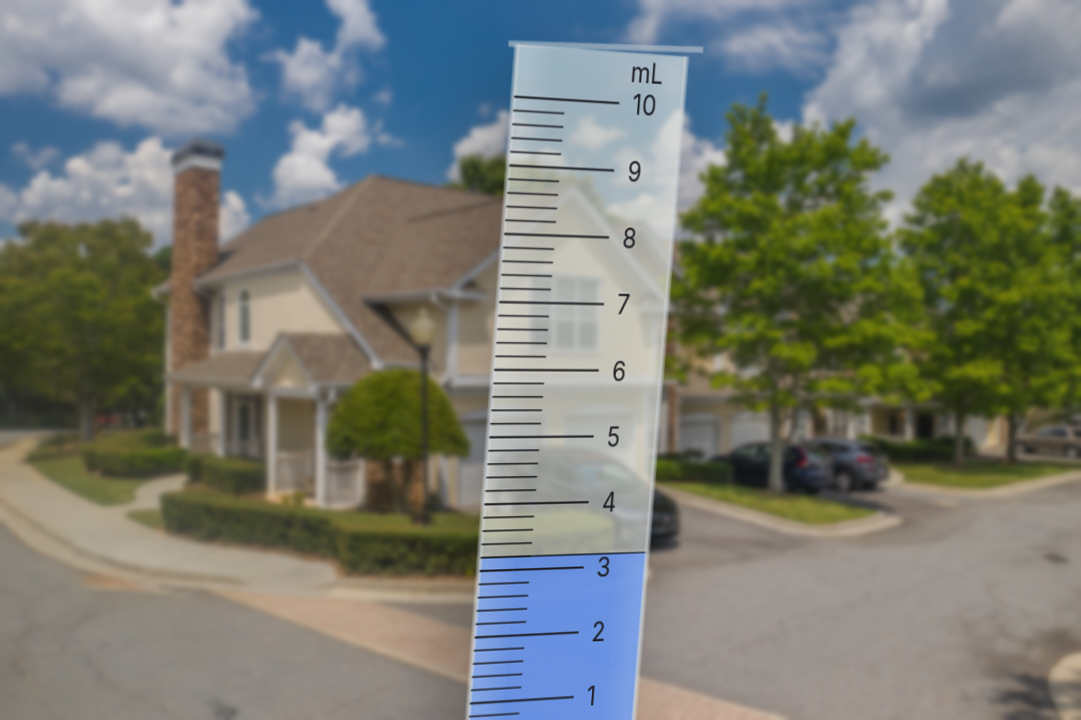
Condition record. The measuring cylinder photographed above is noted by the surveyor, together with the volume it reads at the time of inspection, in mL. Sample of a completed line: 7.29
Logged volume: 3.2
